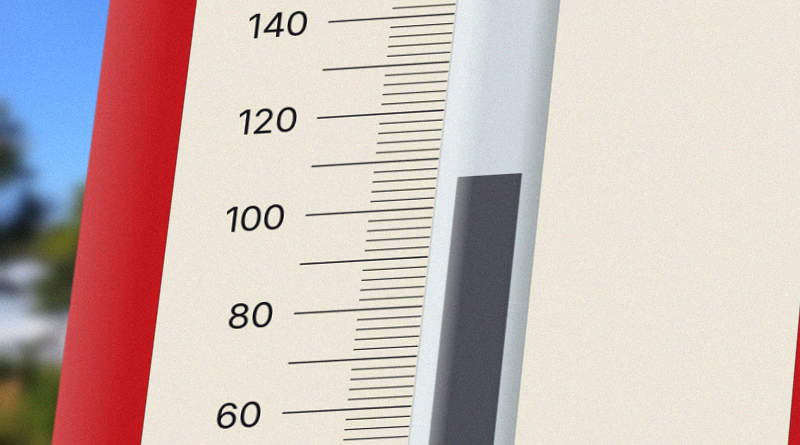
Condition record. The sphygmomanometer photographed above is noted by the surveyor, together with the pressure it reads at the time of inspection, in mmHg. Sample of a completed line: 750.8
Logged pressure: 106
